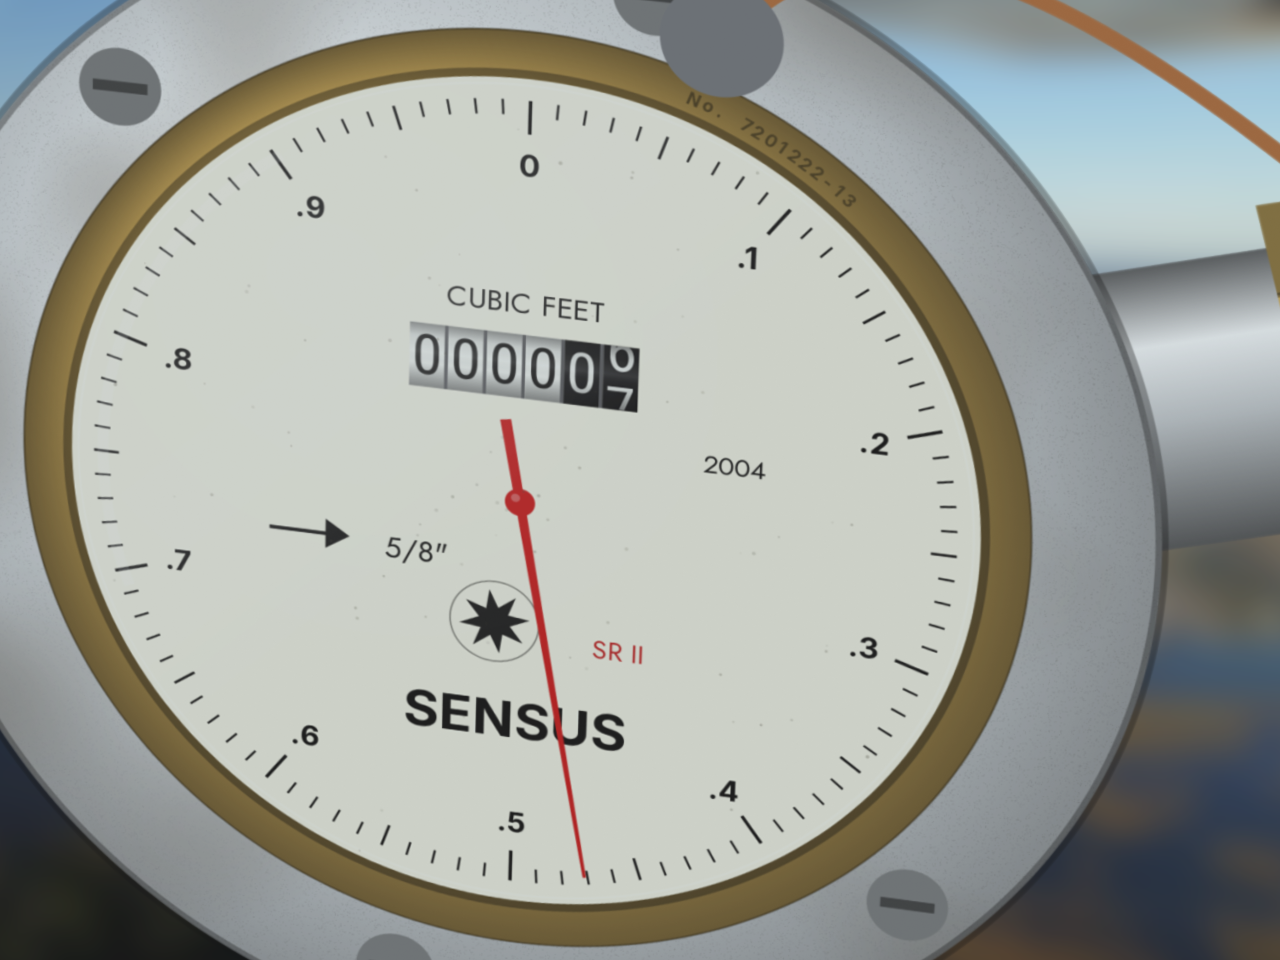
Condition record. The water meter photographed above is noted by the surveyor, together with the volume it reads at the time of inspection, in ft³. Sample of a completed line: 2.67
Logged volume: 6.47
